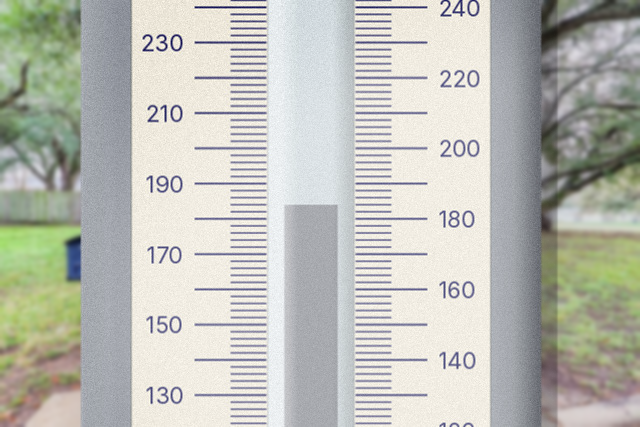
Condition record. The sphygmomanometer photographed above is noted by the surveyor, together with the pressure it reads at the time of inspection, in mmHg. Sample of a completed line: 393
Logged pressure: 184
